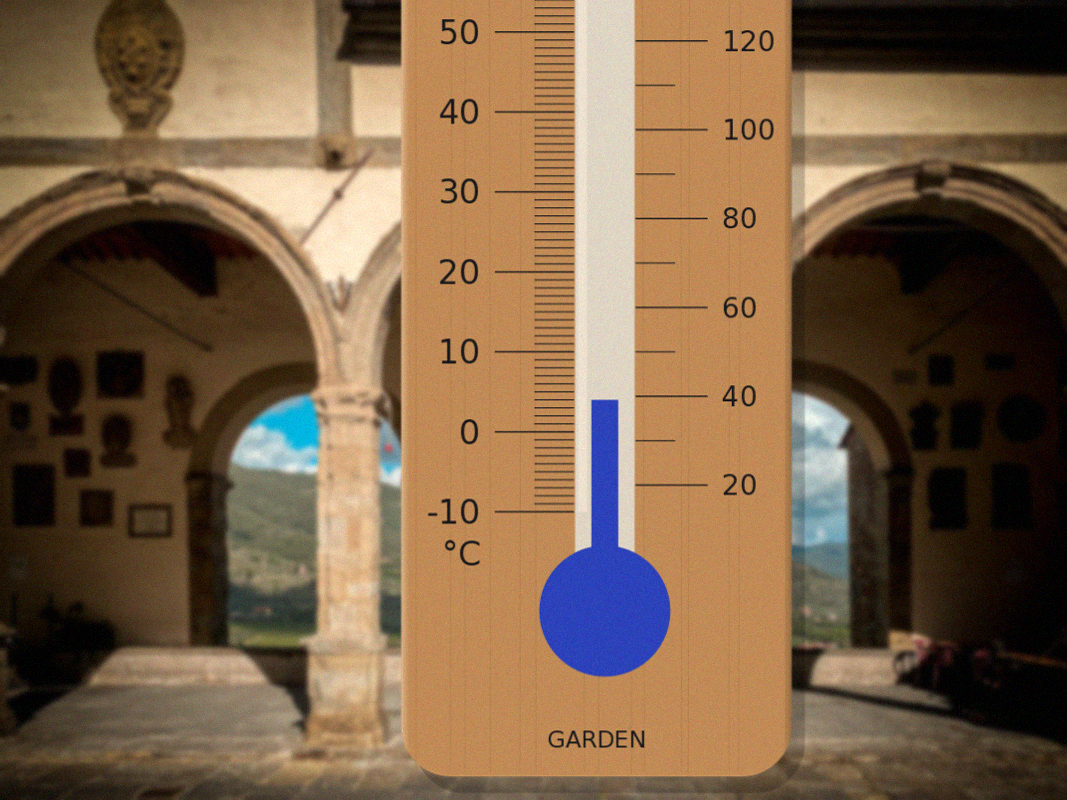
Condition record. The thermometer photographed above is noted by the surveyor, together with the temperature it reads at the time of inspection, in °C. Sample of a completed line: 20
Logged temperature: 4
